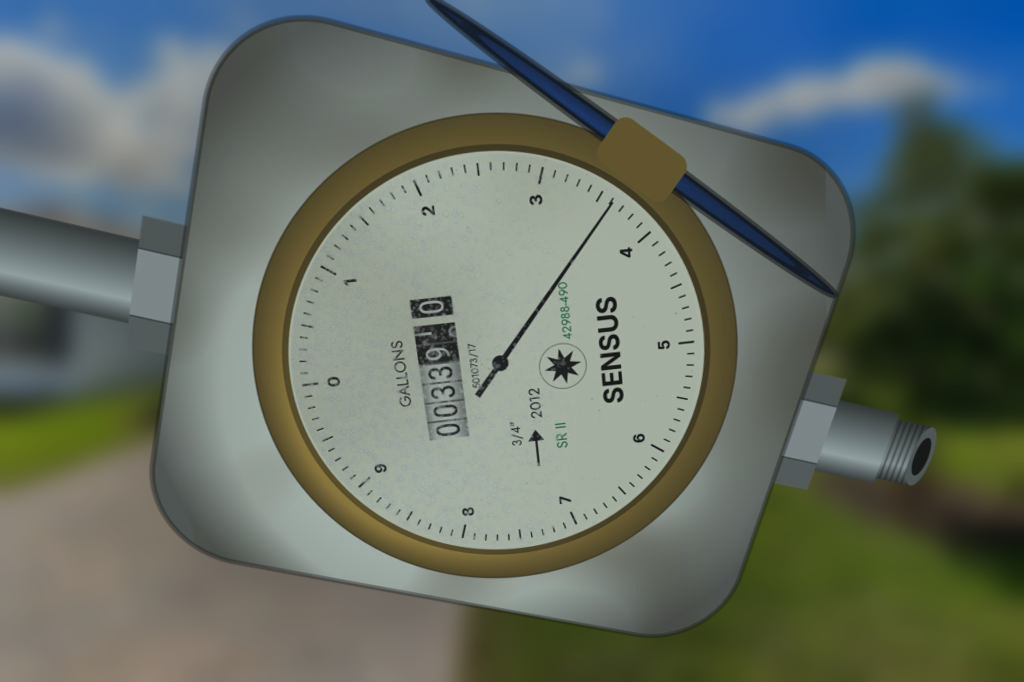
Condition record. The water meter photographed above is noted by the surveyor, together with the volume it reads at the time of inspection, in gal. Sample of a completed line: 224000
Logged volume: 33913.6
